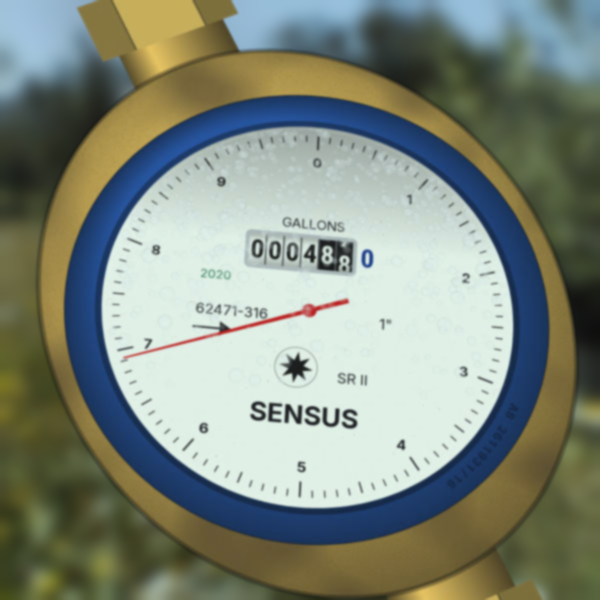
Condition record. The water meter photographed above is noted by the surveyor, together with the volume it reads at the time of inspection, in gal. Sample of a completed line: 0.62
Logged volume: 4876.9
